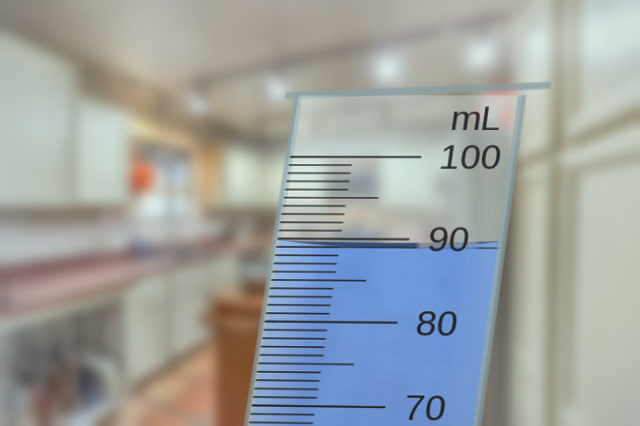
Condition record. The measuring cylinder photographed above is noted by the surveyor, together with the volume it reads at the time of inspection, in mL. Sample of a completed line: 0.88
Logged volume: 89
